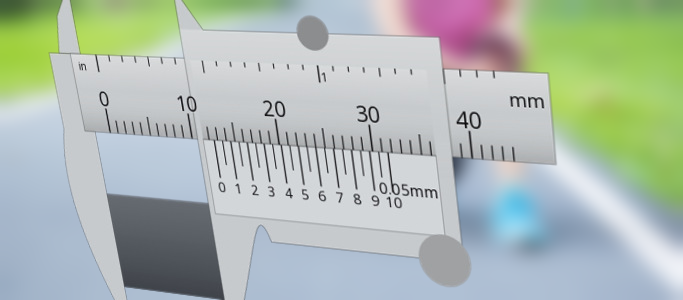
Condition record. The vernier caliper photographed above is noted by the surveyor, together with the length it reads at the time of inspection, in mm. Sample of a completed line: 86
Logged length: 12.6
